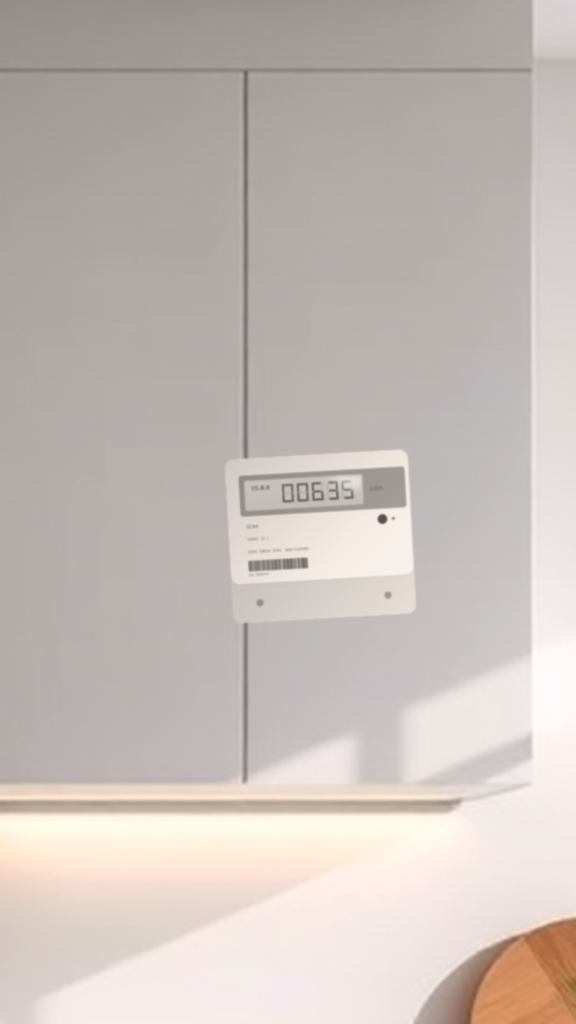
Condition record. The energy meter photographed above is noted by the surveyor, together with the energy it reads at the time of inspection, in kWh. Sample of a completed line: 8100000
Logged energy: 635
